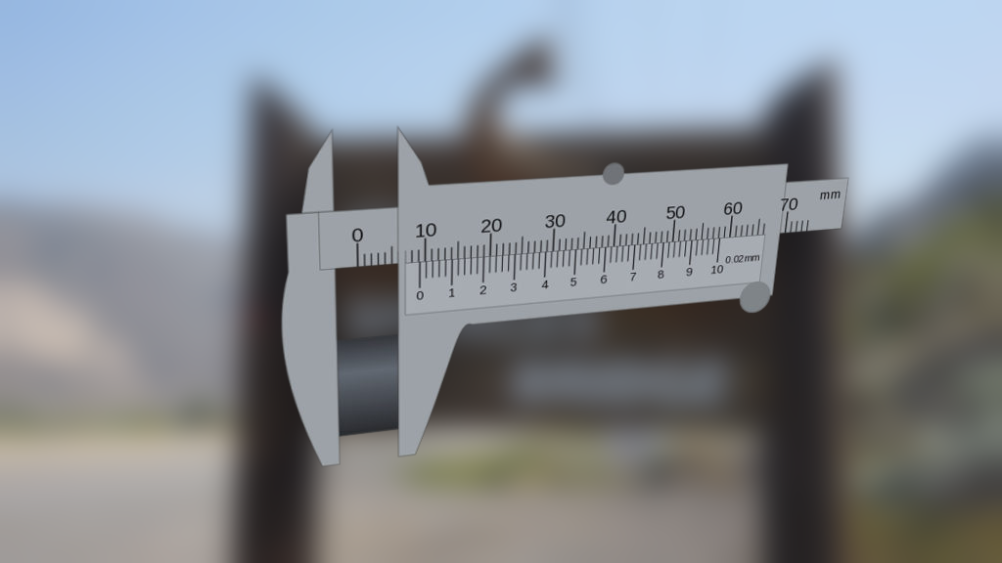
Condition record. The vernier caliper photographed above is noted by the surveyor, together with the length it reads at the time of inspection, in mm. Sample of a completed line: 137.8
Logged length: 9.2
